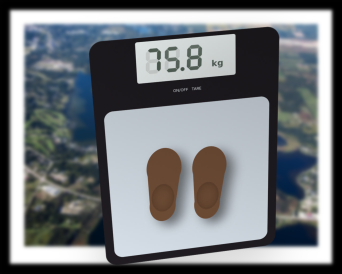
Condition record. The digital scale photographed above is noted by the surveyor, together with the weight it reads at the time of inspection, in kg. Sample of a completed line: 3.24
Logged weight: 75.8
